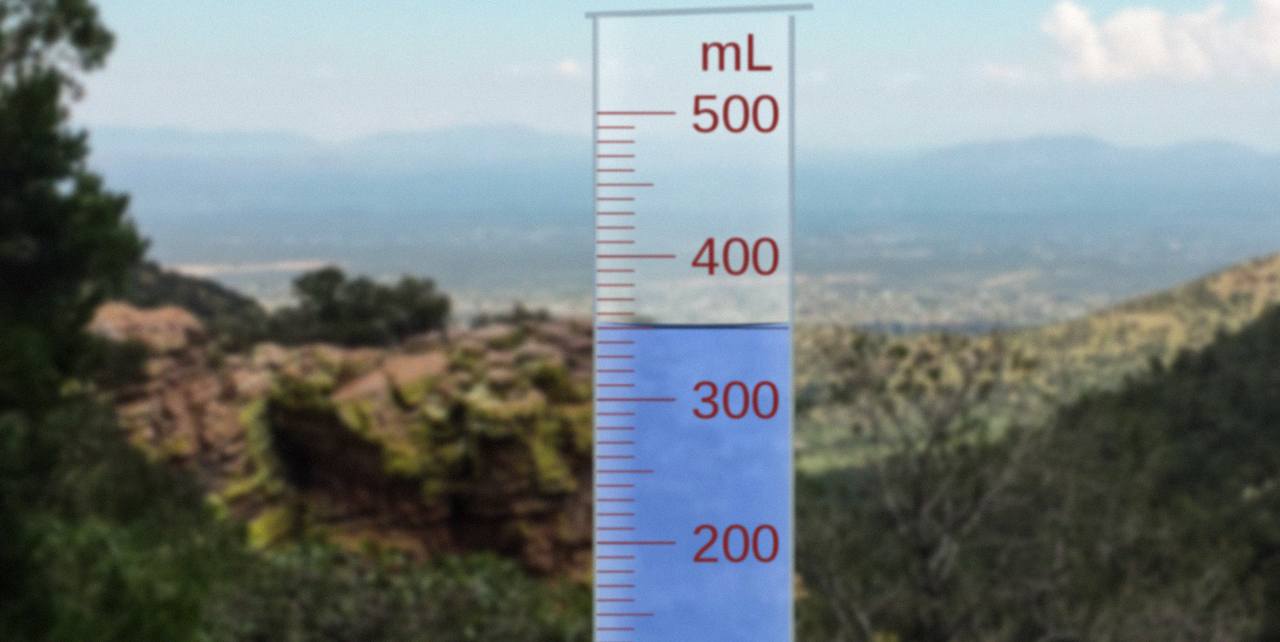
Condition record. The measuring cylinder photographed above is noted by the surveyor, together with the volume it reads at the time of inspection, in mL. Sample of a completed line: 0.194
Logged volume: 350
